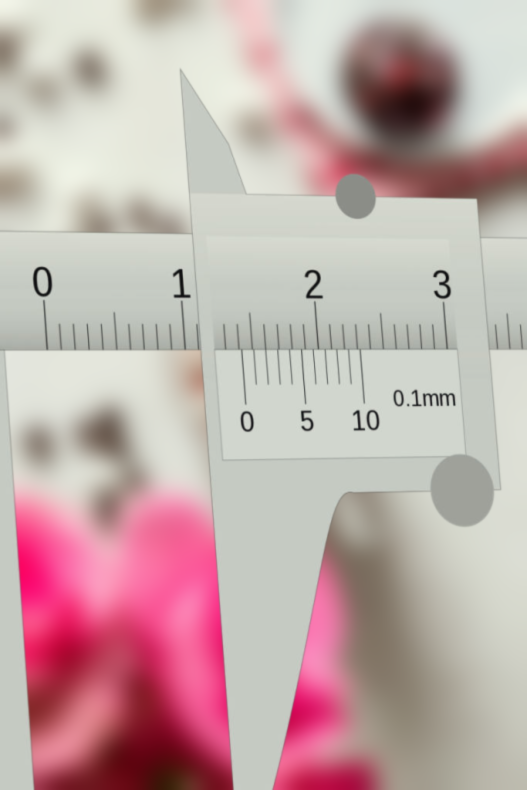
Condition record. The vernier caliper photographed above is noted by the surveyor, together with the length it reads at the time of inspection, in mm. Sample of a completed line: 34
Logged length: 14.2
